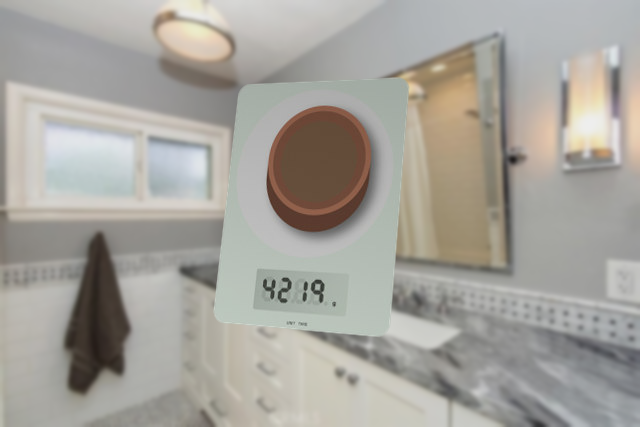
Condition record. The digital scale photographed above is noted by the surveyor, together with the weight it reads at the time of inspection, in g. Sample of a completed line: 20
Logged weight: 4219
